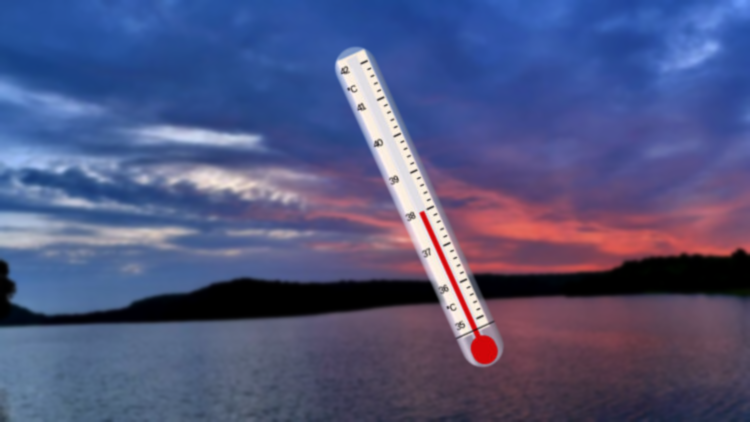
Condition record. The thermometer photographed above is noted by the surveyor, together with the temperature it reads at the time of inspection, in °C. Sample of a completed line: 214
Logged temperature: 38
